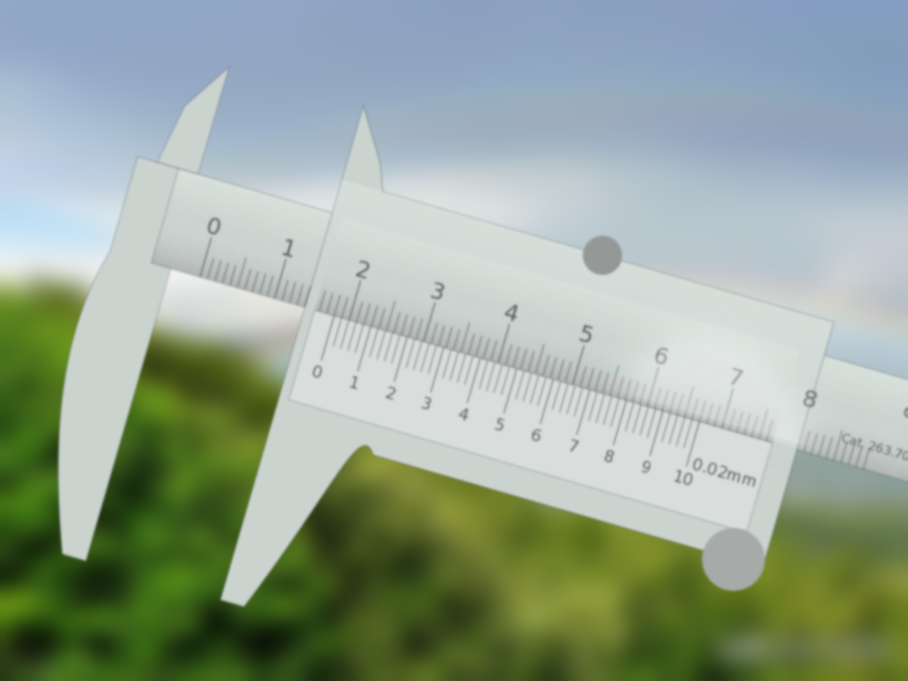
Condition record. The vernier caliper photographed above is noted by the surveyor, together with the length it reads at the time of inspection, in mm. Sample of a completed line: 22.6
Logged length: 18.0
